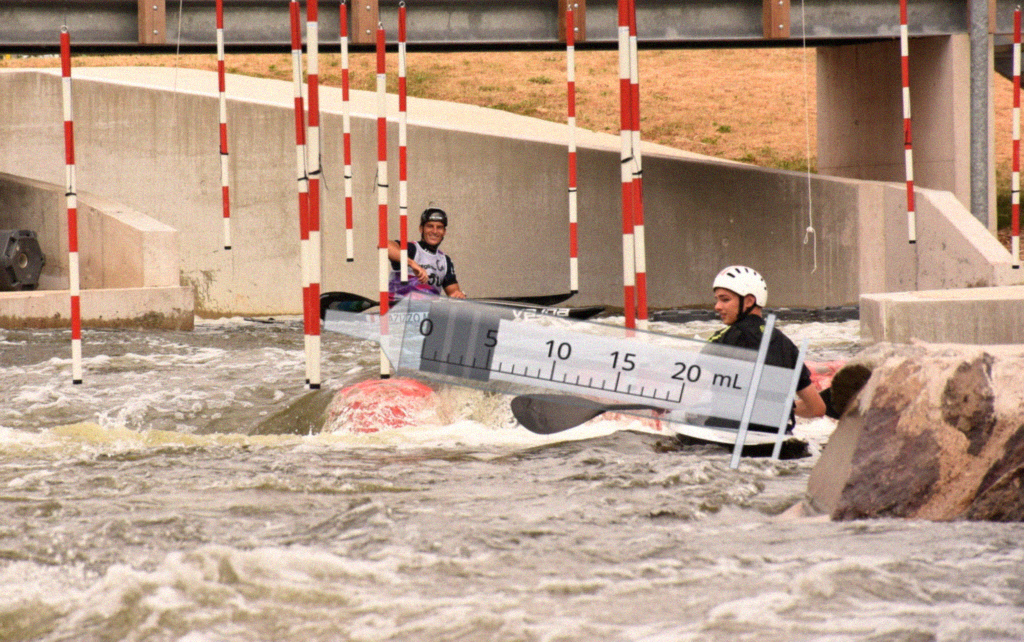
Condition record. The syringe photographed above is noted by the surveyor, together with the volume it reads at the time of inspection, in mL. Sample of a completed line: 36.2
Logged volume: 0
